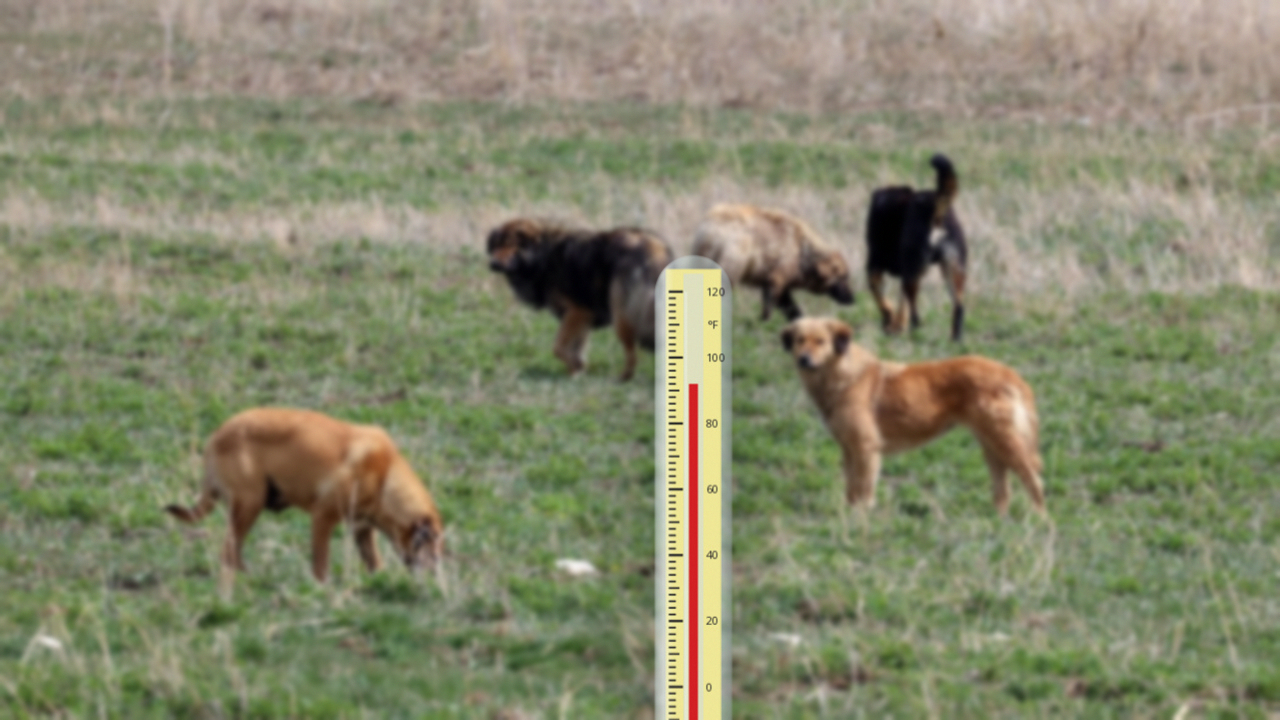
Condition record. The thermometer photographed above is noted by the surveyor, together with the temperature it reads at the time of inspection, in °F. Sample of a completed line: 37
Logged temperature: 92
